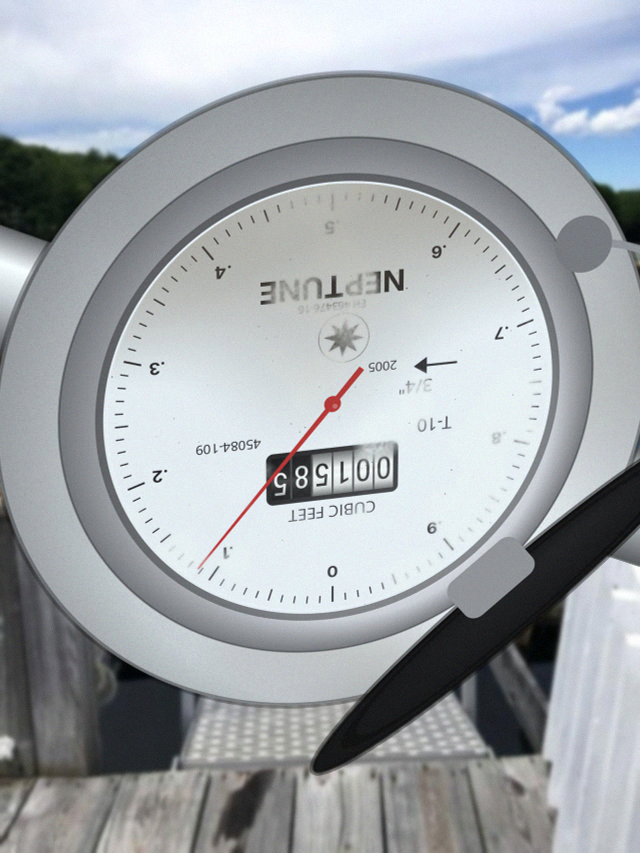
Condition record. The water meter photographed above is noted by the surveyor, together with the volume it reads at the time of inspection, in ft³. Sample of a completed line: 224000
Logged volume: 1585.11
